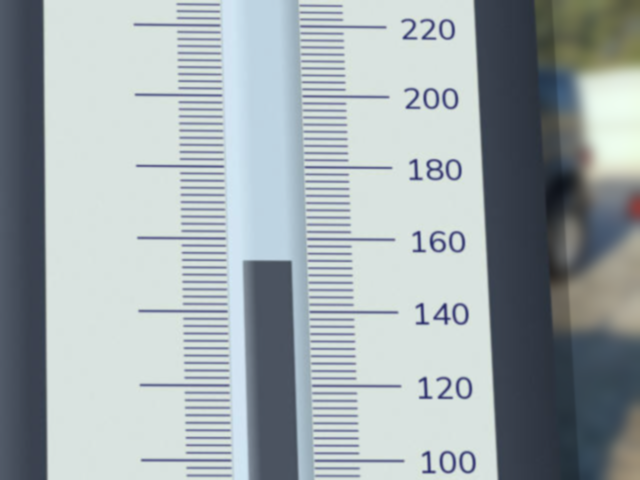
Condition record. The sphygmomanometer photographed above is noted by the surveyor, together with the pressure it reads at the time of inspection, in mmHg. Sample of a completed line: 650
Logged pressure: 154
